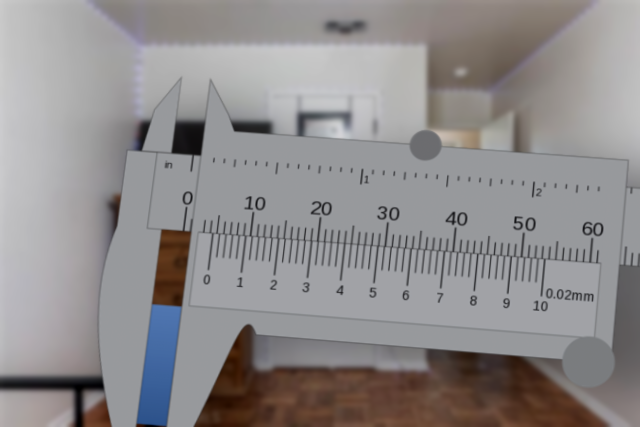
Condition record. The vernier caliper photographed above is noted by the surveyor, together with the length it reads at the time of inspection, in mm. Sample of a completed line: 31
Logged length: 4.4
